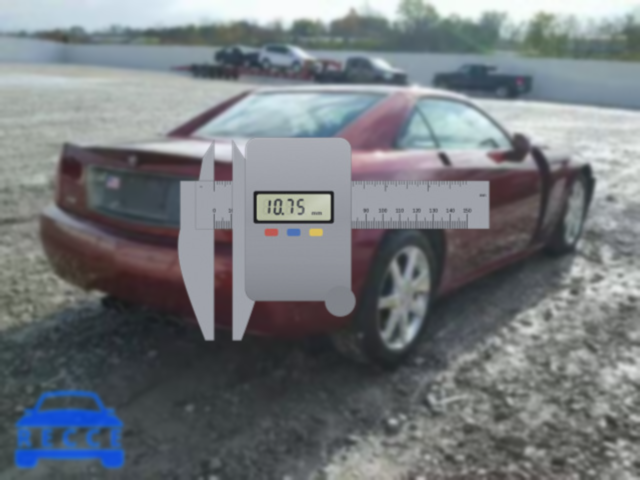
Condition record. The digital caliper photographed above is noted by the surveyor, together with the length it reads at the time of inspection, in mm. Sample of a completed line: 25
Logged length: 10.75
